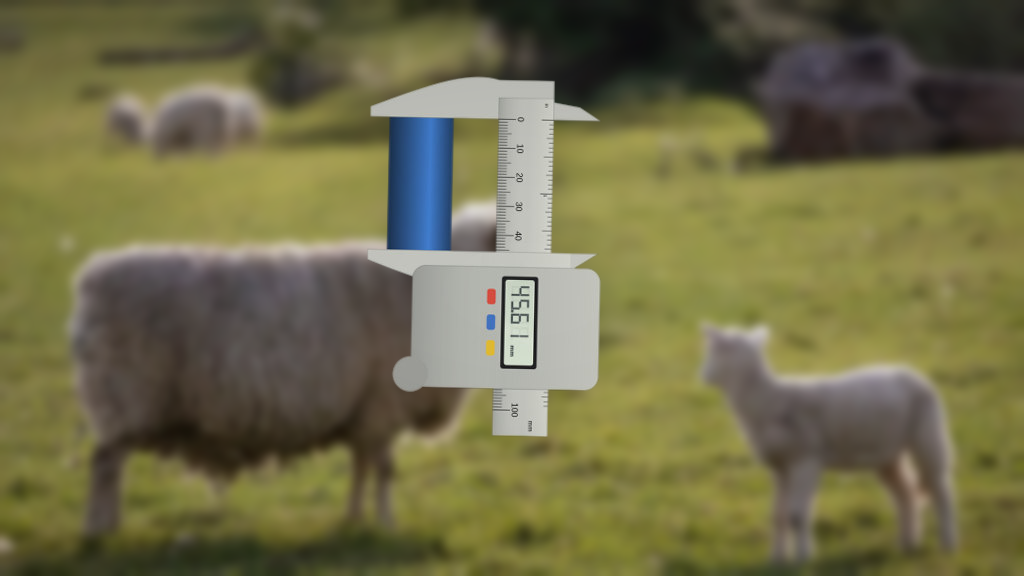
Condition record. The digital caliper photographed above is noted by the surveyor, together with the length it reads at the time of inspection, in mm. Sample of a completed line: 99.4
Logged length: 45.61
